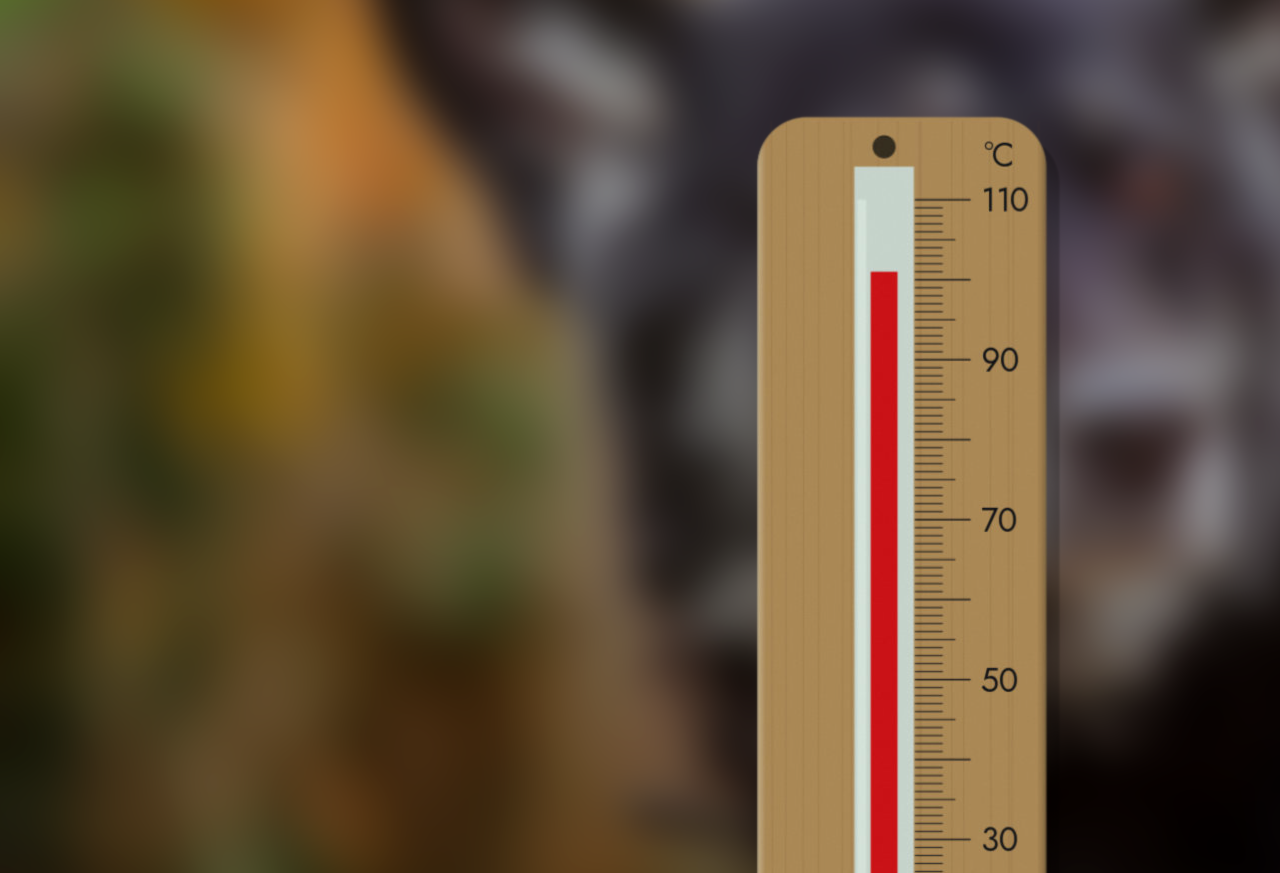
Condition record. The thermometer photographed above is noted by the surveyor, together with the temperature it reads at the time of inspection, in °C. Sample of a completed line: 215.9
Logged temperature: 101
